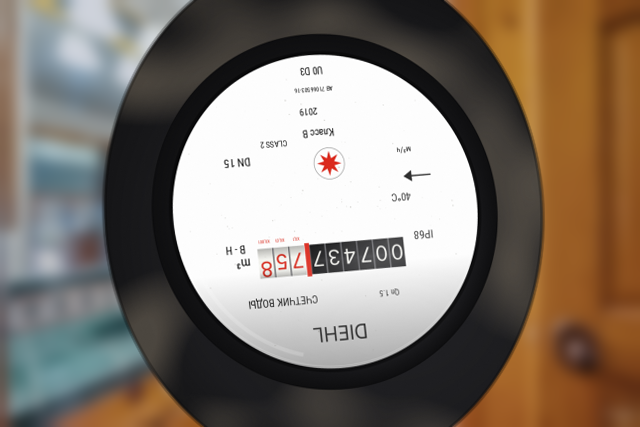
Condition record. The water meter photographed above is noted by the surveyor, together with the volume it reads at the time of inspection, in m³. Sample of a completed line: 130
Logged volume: 7437.758
